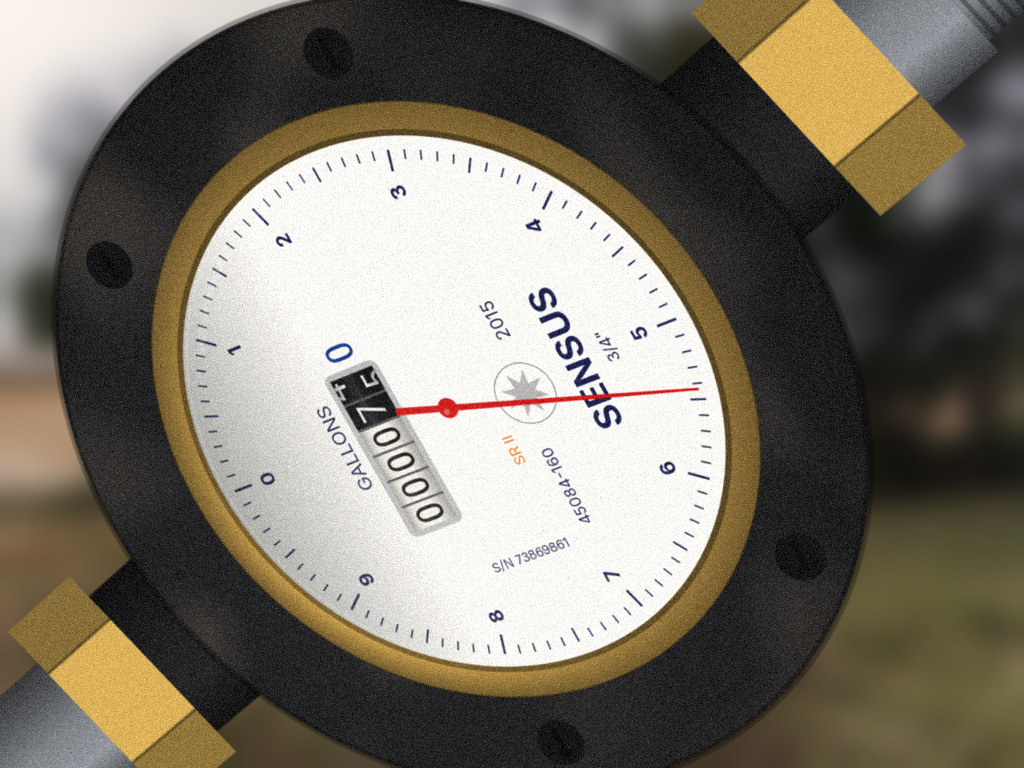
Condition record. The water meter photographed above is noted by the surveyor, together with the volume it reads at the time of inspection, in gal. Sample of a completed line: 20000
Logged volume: 745.4
